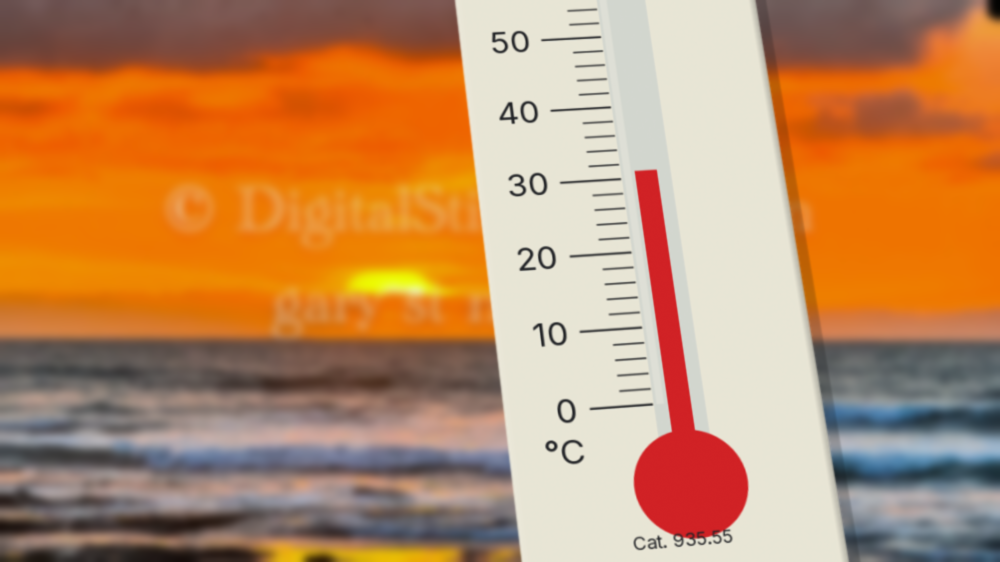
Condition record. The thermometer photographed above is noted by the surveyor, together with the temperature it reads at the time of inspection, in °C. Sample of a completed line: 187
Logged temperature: 31
